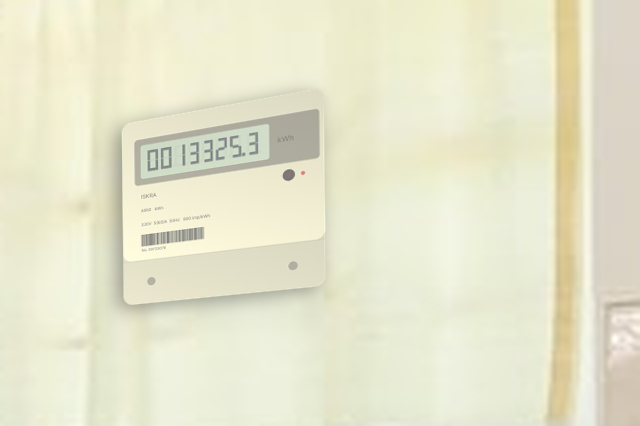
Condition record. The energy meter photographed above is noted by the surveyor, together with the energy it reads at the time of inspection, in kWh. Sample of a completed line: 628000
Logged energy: 13325.3
